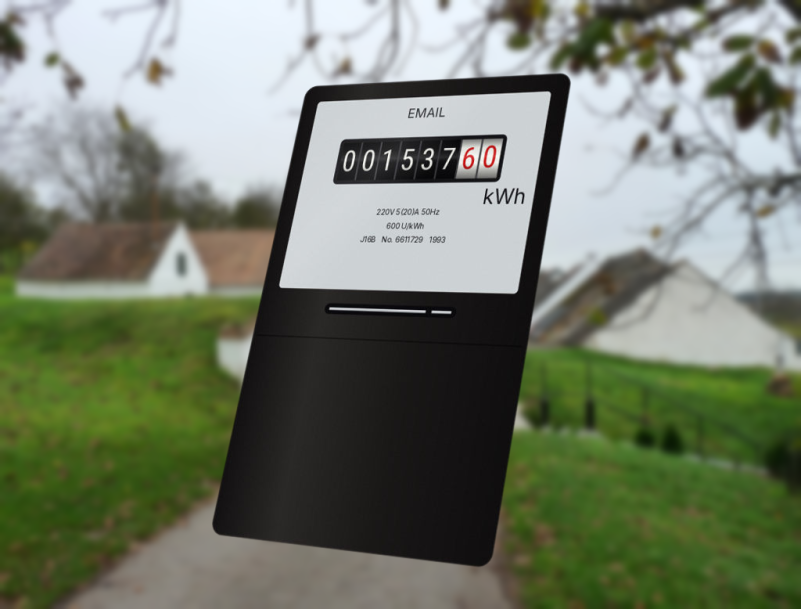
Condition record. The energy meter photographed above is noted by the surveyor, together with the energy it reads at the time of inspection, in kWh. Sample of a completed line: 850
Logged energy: 1537.60
